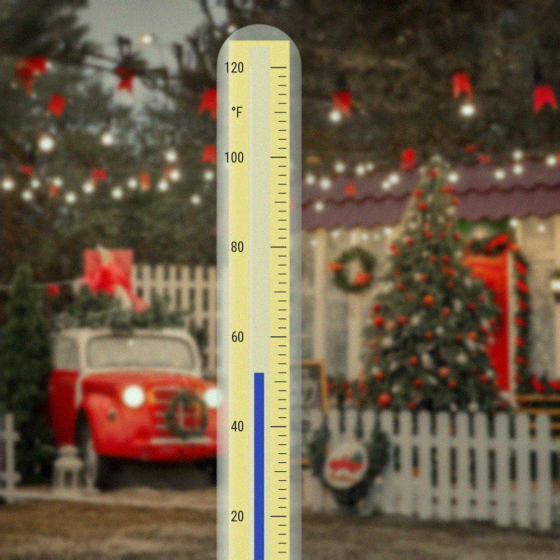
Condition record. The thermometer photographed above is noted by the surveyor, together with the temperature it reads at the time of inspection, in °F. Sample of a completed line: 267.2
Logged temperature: 52
